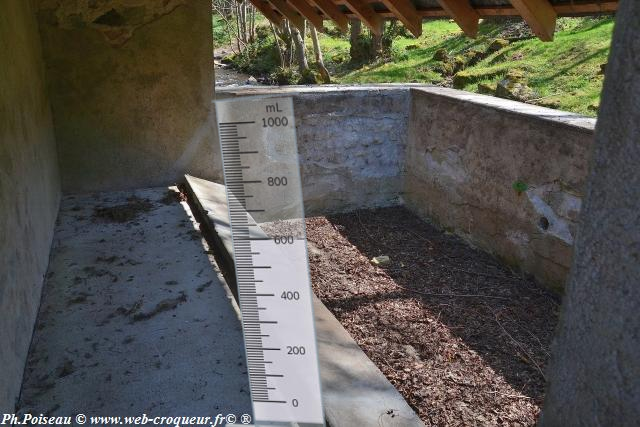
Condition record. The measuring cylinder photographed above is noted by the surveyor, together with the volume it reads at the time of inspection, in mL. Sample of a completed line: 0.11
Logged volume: 600
